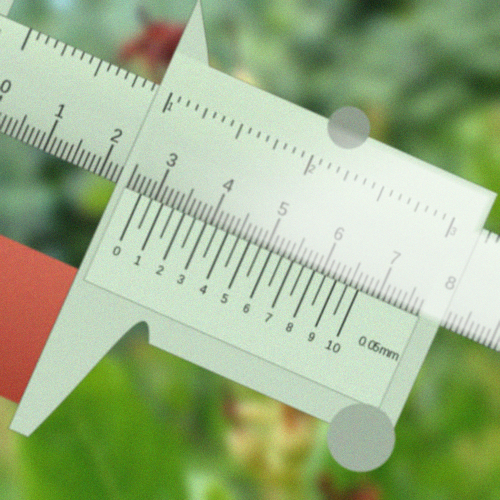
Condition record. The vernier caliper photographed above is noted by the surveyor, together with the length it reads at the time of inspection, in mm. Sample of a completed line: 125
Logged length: 27.5
